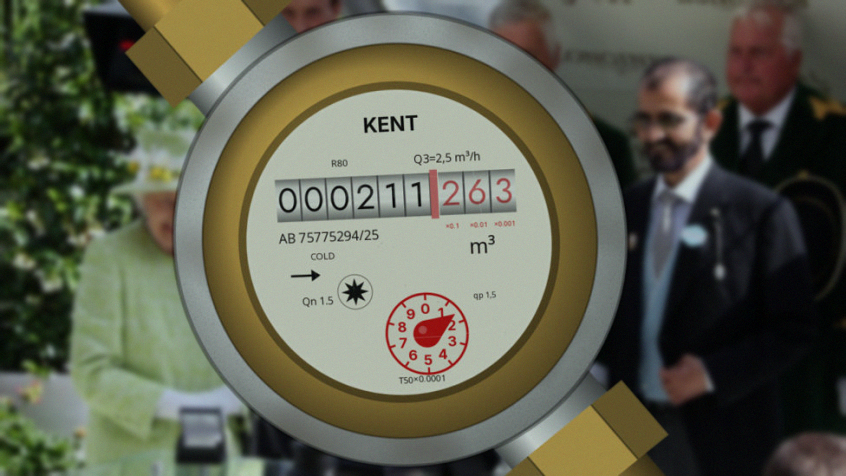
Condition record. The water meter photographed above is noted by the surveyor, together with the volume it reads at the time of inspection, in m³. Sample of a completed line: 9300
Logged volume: 211.2631
